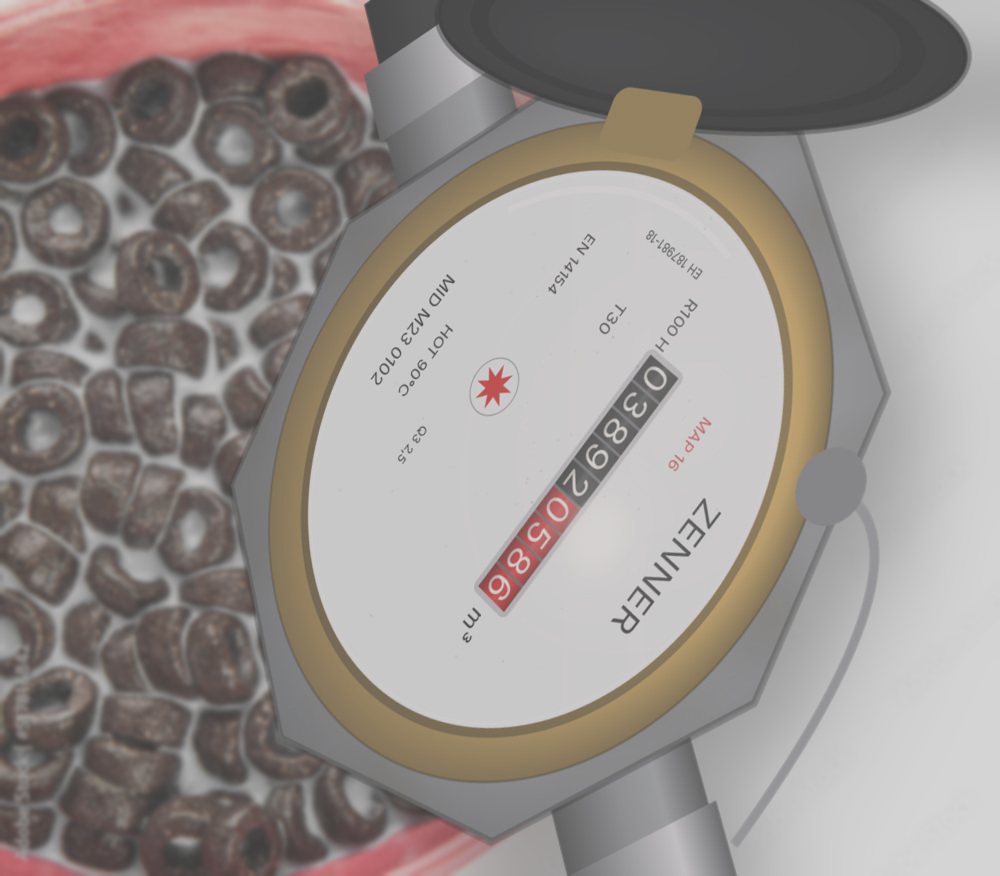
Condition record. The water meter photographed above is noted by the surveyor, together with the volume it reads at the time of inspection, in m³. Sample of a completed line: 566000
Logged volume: 3892.0586
